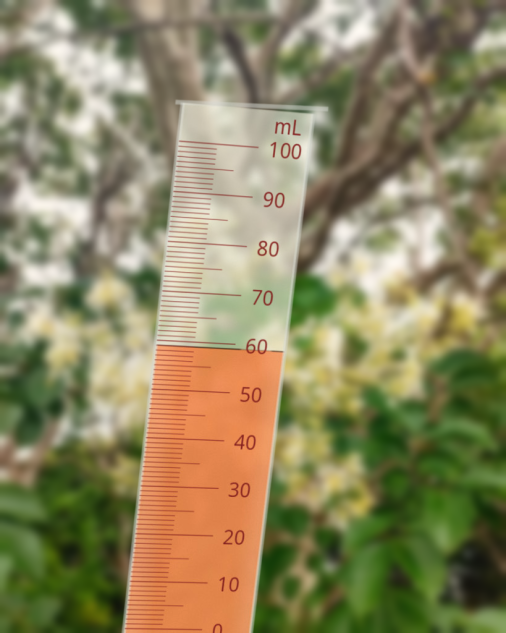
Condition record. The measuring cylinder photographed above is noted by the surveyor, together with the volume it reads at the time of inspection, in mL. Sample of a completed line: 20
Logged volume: 59
